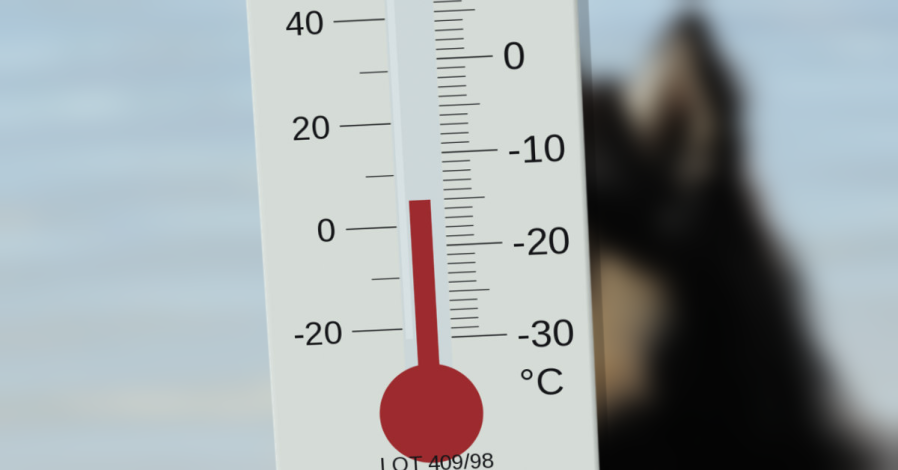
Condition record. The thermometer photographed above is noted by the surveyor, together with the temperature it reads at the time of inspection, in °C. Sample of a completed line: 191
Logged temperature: -15
